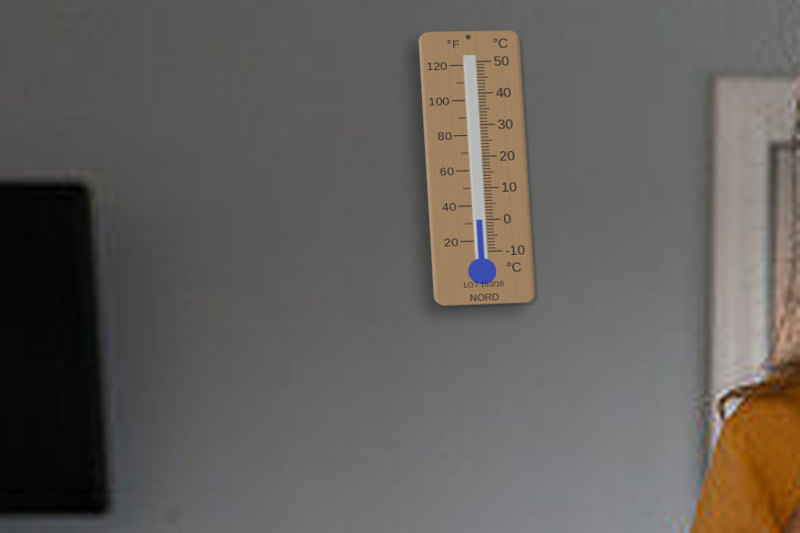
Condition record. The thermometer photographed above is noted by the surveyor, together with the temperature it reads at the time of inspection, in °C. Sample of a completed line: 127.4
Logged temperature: 0
